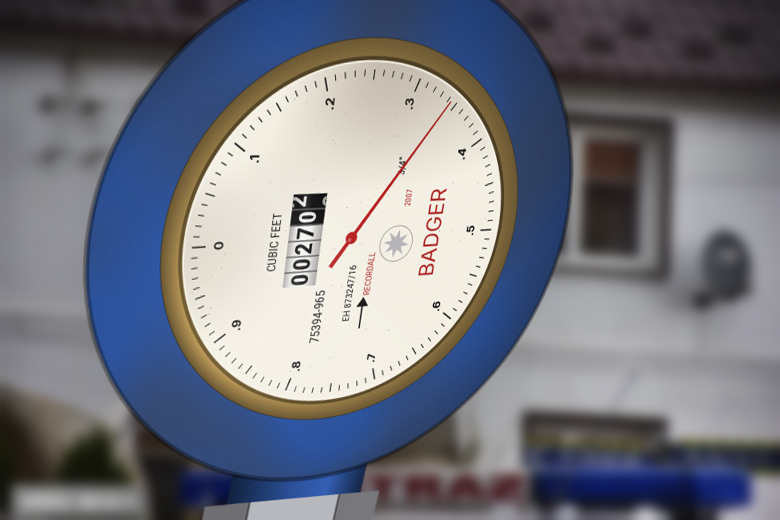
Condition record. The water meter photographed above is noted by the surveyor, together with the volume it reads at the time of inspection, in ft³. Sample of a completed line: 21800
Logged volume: 2702.34
